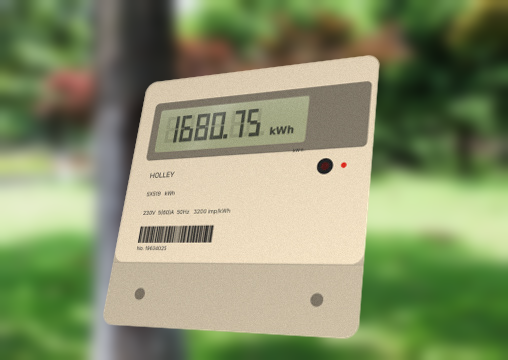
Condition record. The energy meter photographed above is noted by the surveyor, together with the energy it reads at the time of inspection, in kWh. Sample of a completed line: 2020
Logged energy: 1680.75
